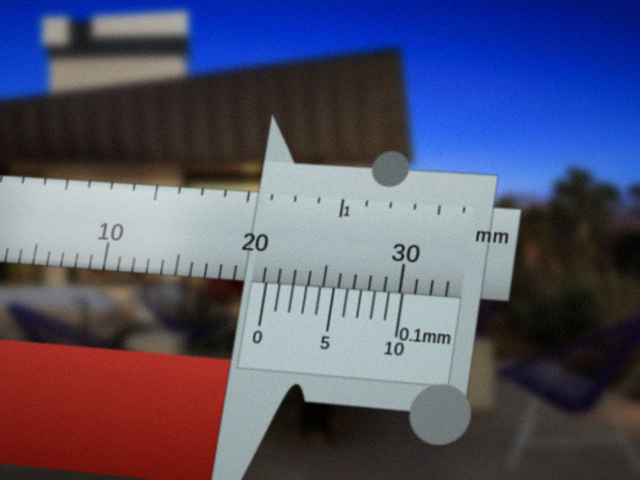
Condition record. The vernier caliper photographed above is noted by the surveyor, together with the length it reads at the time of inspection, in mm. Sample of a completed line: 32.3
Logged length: 21.2
